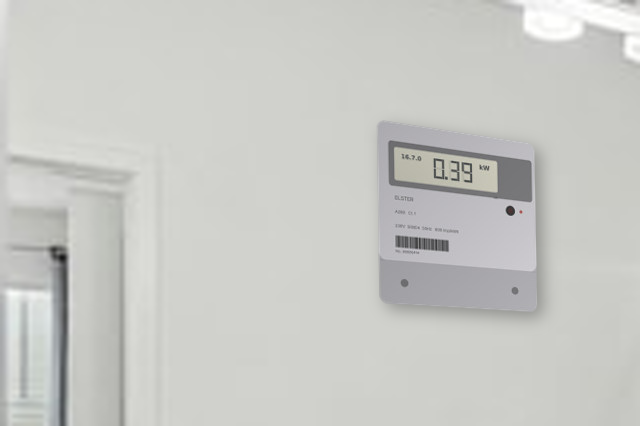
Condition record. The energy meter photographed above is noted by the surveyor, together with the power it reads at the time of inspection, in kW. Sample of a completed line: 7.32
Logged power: 0.39
